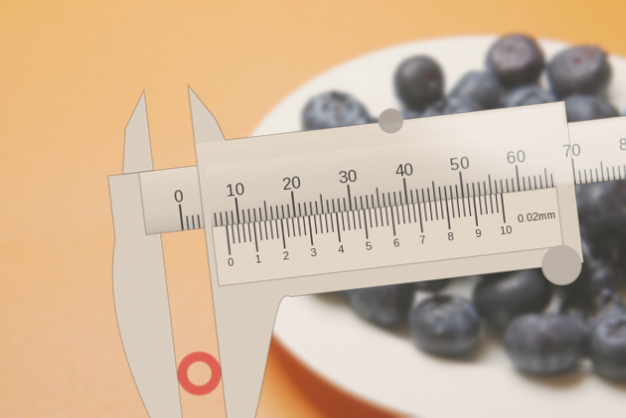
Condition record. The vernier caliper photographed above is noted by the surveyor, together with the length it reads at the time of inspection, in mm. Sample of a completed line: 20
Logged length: 7.8
